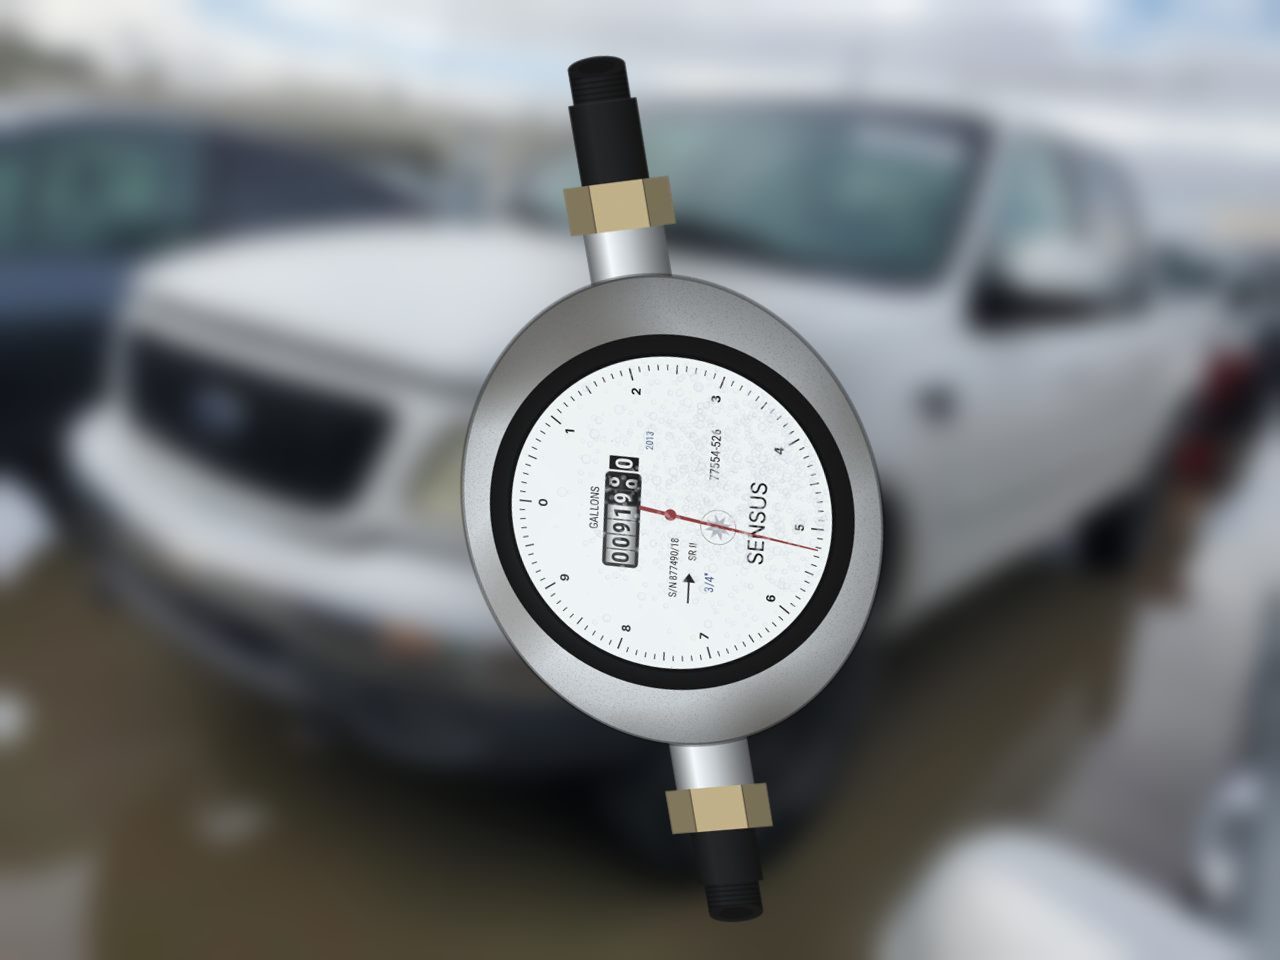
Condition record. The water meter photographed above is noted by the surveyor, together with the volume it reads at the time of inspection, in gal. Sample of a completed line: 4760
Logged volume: 91985.2
